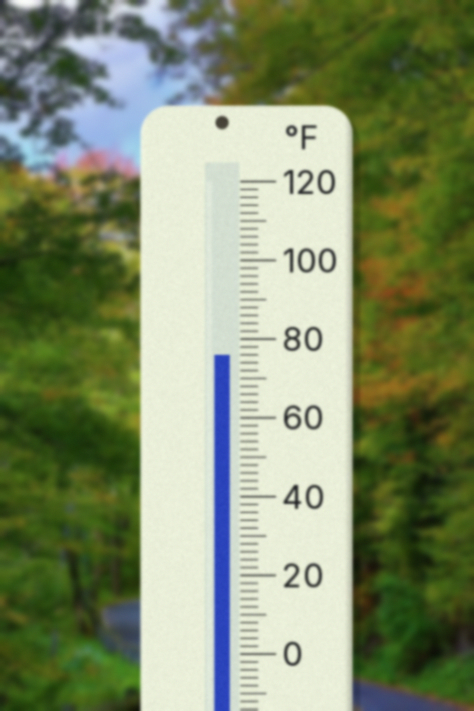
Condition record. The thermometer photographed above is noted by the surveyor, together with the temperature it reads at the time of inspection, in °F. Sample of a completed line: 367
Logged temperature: 76
